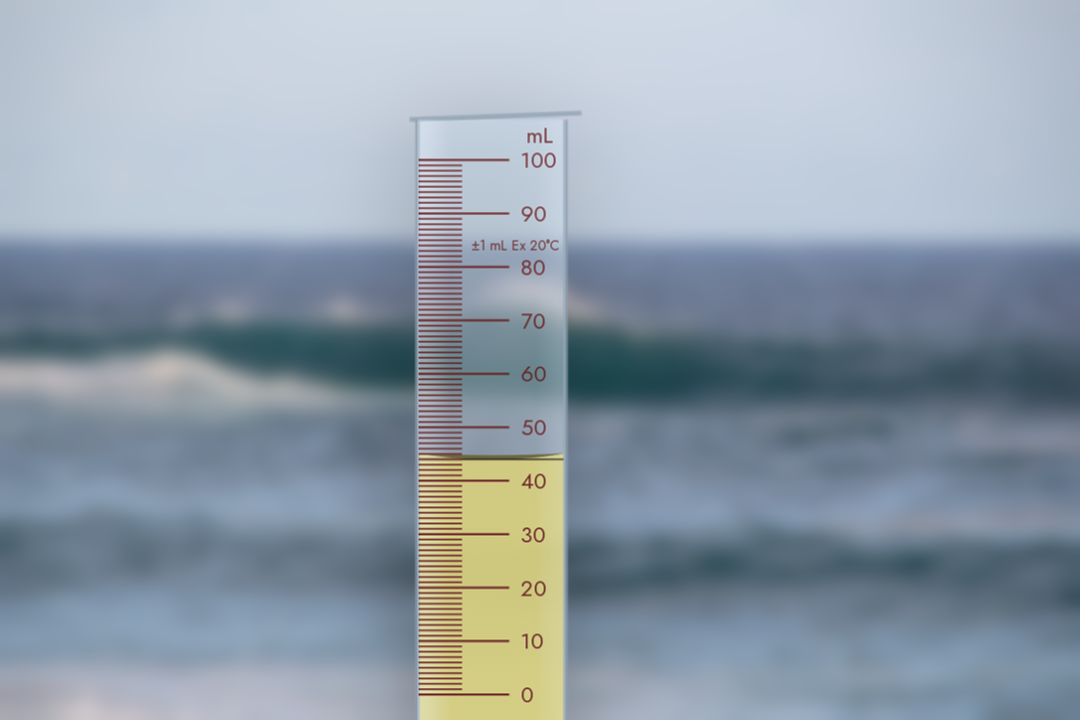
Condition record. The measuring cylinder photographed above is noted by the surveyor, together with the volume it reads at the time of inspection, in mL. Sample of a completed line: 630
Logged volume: 44
